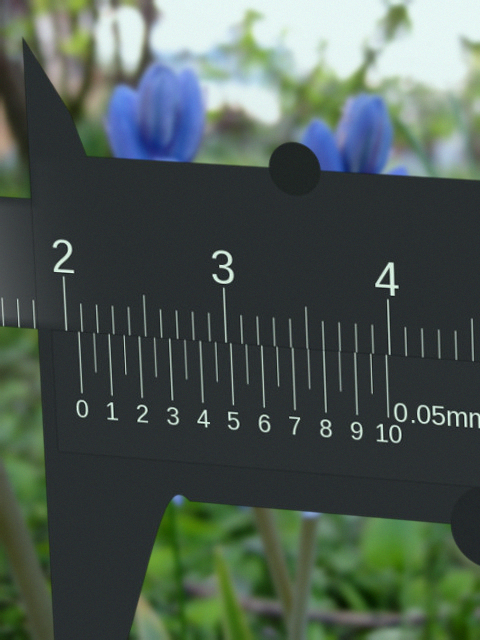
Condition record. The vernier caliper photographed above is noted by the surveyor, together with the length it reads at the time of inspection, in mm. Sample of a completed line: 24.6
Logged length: 20.8
